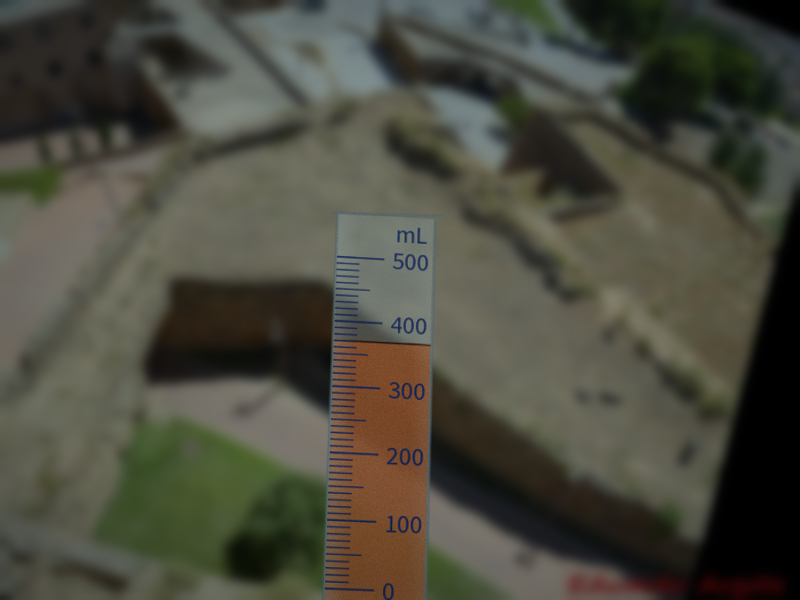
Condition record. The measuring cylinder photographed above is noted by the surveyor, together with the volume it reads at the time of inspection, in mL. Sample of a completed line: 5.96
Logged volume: 370
